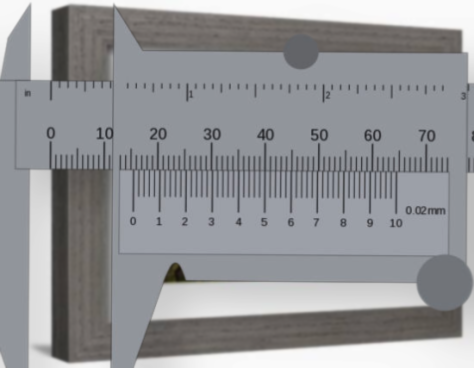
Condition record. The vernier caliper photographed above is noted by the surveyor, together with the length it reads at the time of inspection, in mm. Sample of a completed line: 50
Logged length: 15.5
